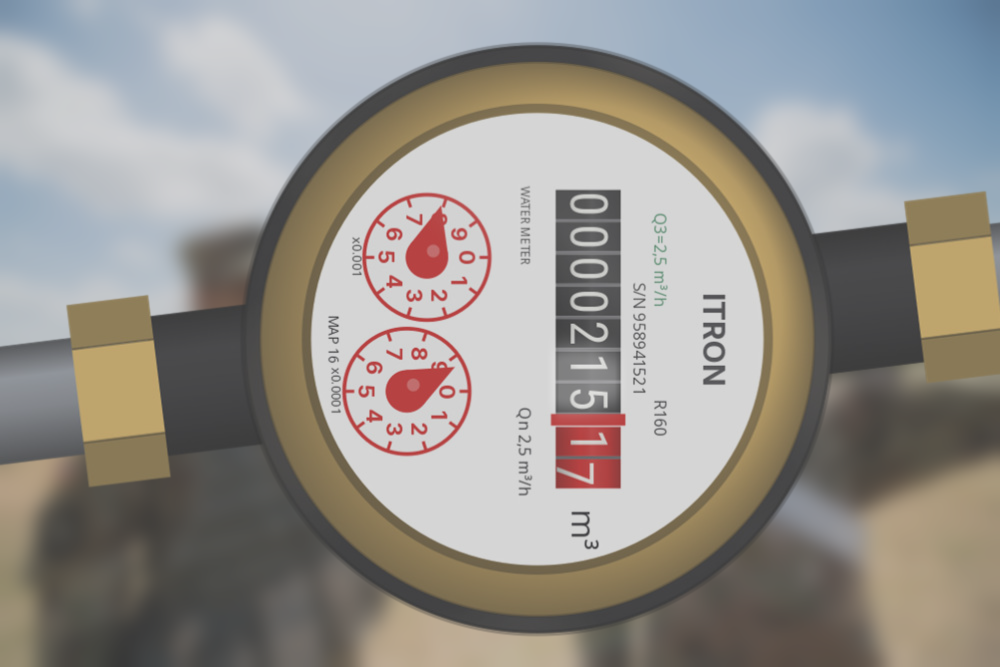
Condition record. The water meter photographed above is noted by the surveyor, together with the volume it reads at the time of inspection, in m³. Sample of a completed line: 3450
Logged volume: 215.1679
